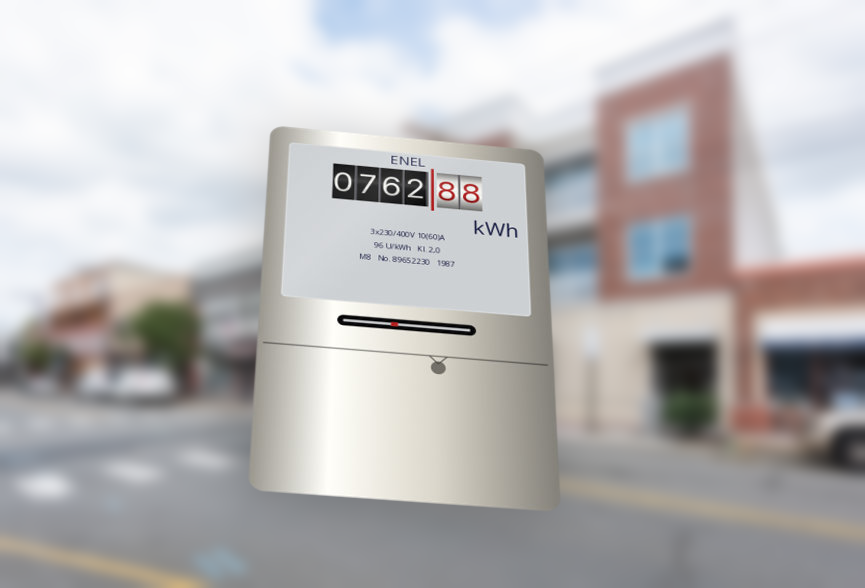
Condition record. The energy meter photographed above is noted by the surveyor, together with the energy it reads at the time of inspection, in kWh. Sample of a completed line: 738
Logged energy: 762.88
